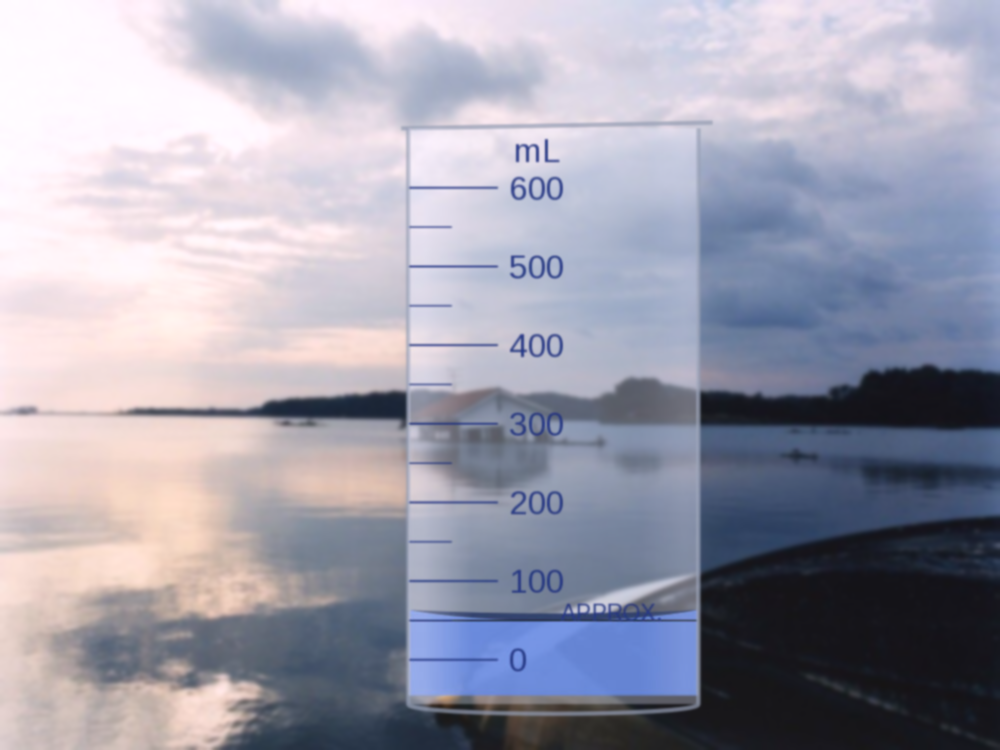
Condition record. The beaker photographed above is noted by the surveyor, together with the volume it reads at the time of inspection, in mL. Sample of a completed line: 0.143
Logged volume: 50
